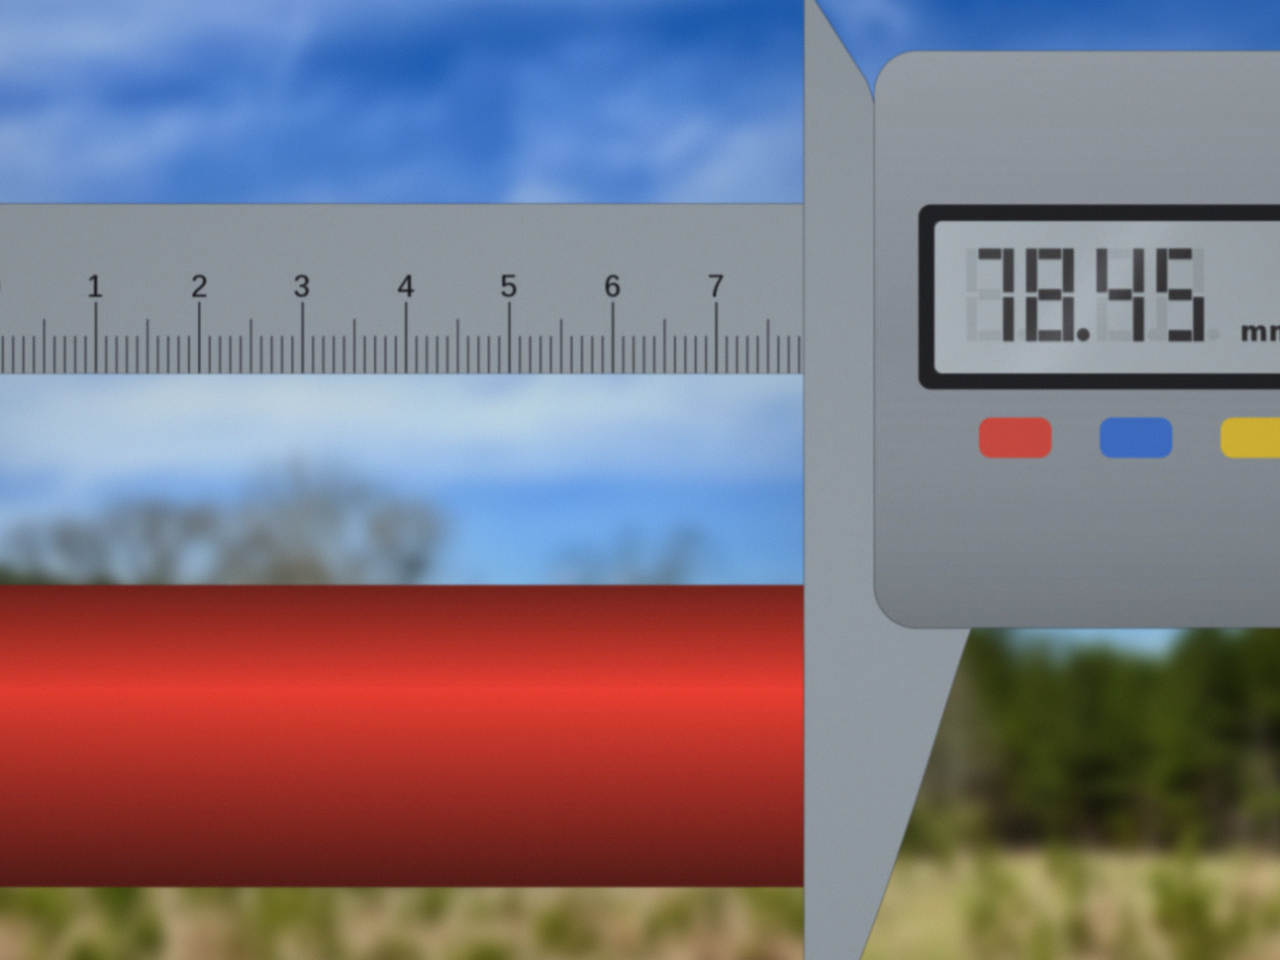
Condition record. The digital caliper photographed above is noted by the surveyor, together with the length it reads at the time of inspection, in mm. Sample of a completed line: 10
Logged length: 78.45
